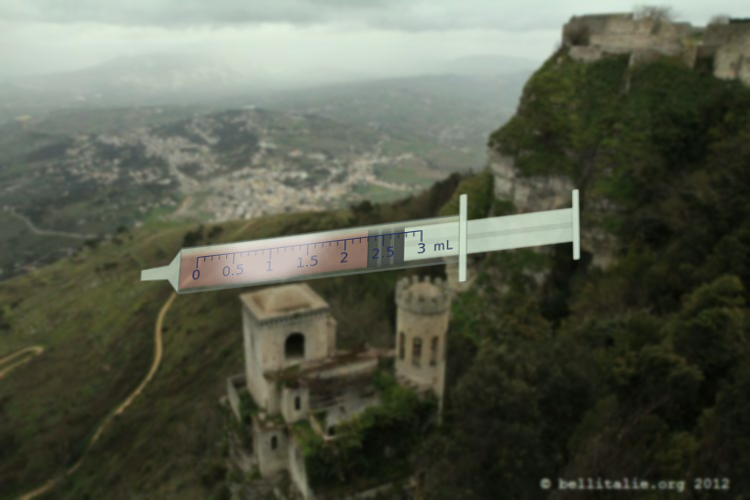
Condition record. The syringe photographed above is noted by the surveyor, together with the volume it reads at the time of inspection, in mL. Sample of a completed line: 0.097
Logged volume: 2.3
